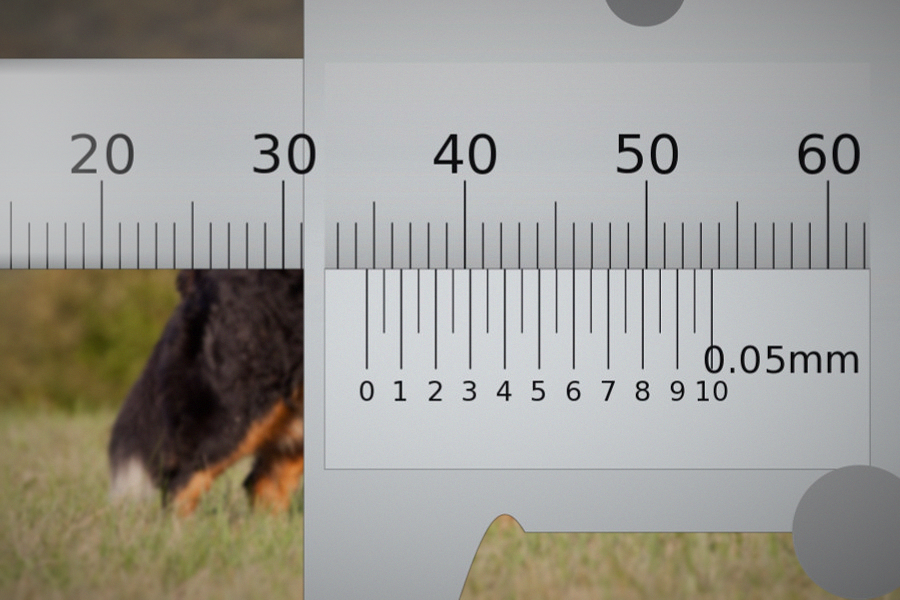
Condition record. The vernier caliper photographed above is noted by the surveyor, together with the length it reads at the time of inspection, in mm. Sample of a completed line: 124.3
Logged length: 34.6
